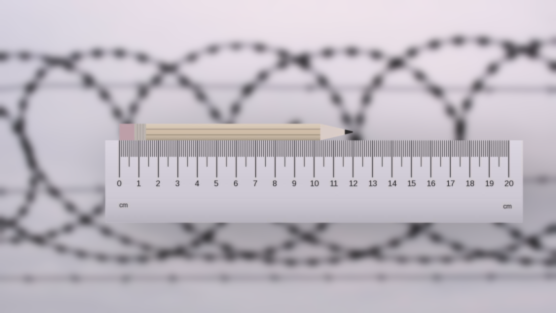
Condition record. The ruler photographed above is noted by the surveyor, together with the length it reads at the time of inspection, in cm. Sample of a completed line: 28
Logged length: 12
